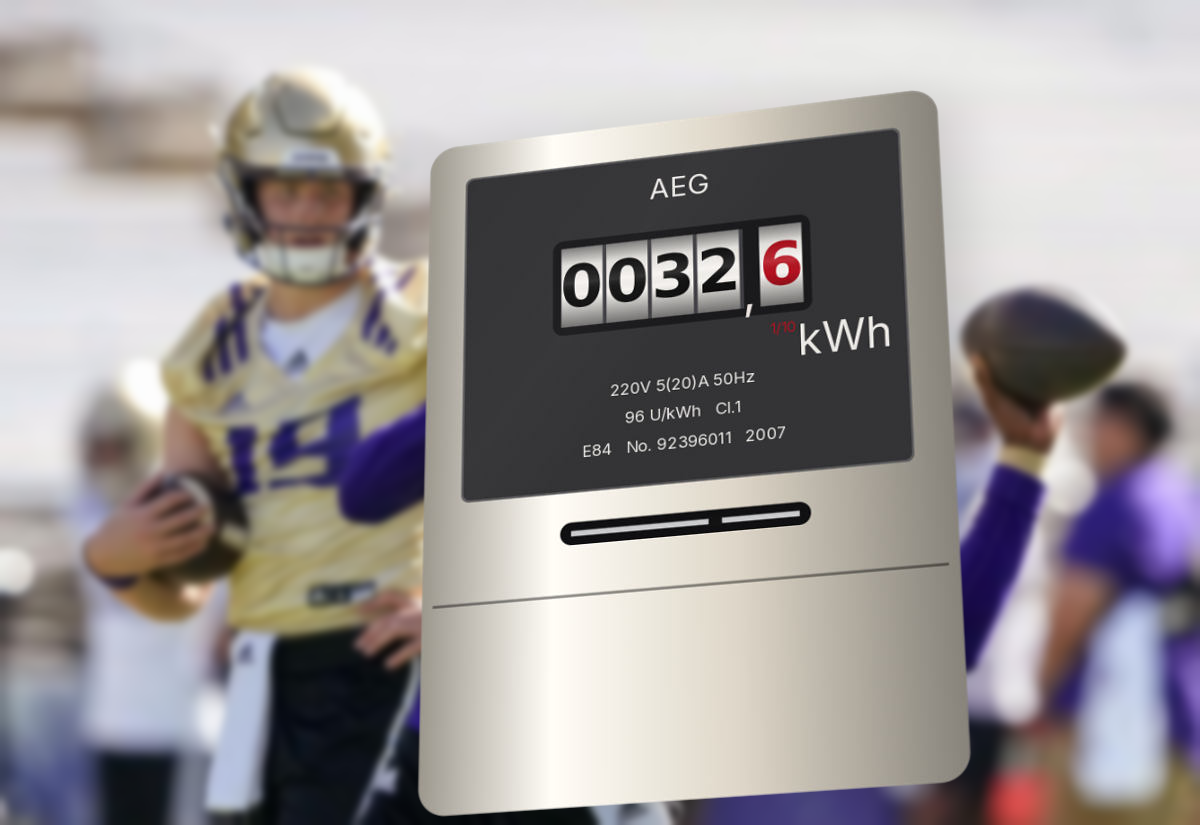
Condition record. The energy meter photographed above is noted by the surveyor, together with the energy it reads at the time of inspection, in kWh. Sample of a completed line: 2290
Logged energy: 32.6
